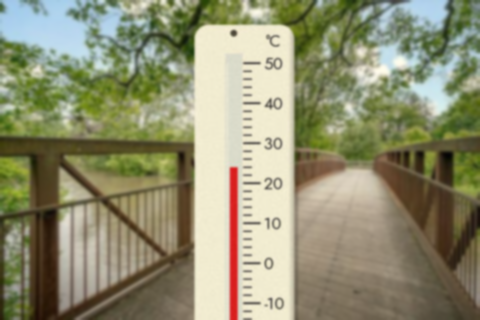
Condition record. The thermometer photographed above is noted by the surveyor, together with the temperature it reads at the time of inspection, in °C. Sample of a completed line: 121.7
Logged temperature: 24
